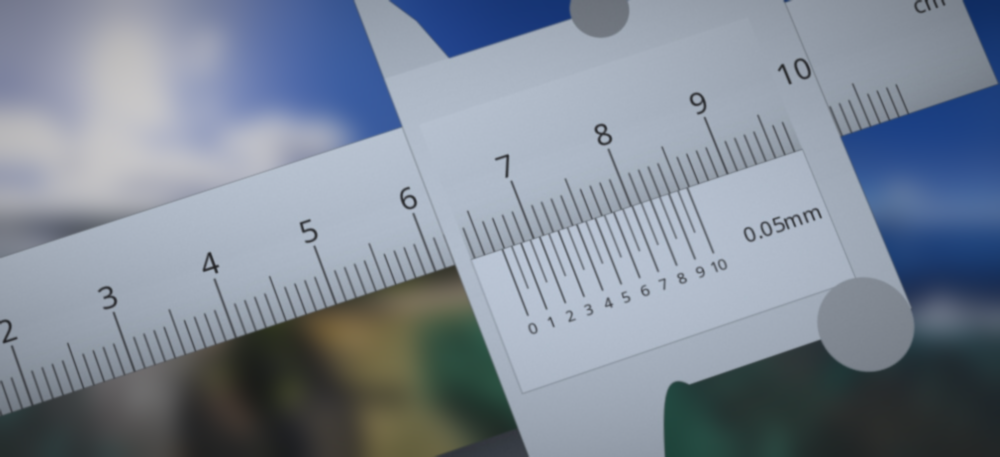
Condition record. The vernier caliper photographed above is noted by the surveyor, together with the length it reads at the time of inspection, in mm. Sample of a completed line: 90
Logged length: 66.8
